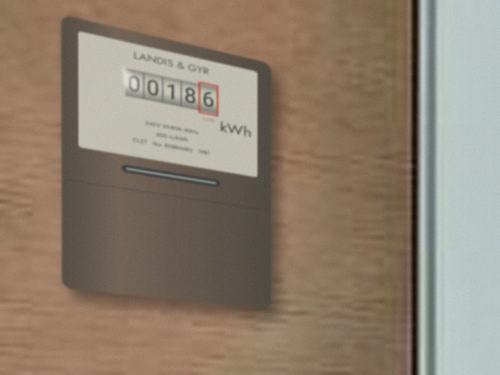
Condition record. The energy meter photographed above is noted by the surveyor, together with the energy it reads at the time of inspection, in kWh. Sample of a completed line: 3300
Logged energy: 18.6
